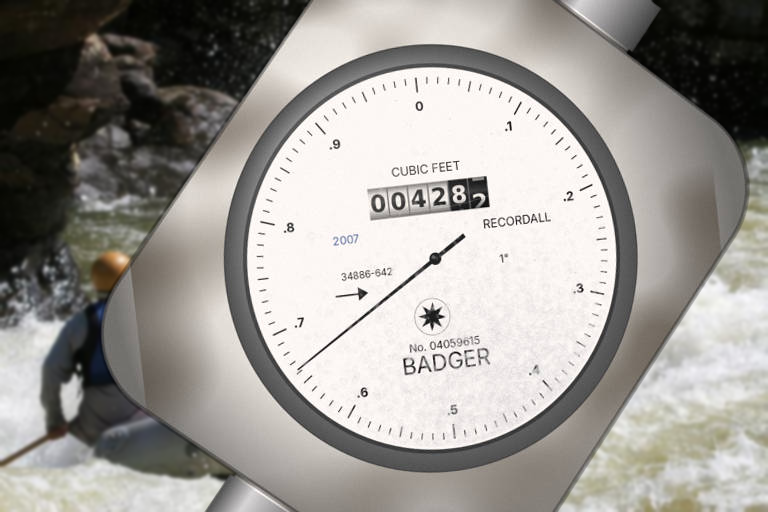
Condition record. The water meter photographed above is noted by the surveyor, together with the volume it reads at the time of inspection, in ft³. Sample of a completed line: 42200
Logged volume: 4281.66
